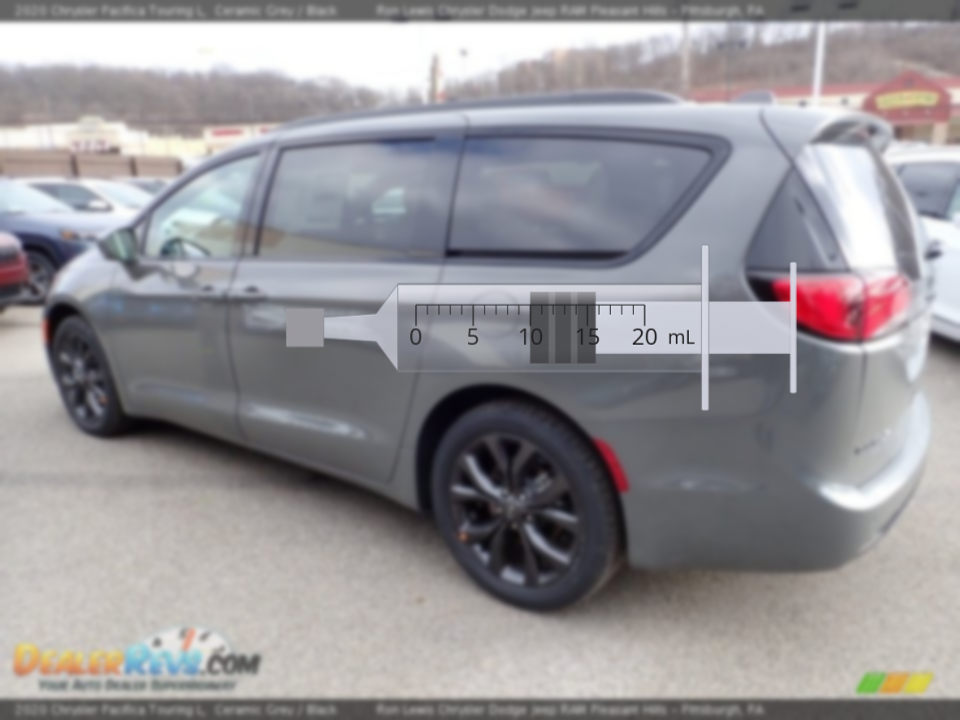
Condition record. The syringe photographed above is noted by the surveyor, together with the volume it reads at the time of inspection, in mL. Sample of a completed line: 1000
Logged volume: 10
